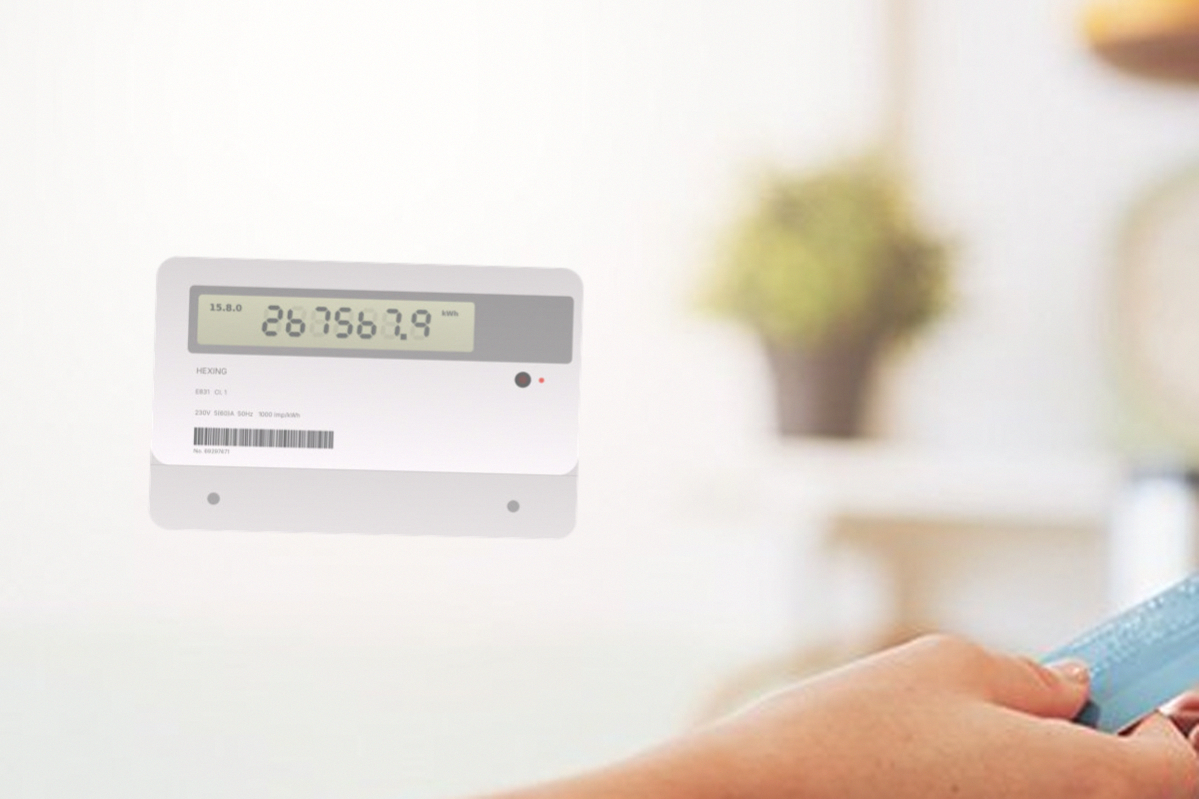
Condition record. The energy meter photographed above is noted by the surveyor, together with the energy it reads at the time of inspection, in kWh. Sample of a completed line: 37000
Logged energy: 267567.9
